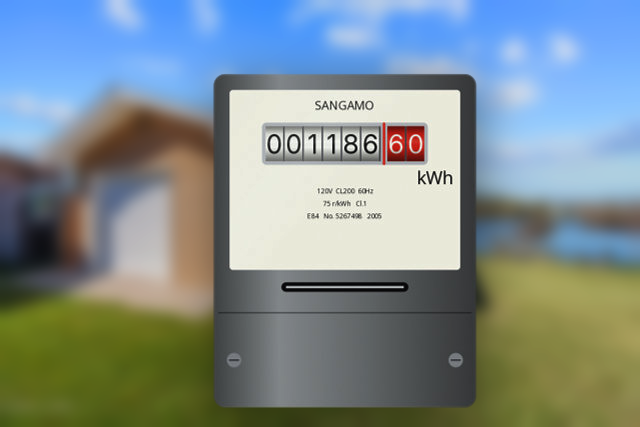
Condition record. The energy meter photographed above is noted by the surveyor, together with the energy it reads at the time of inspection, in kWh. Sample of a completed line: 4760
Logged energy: 1186.60
